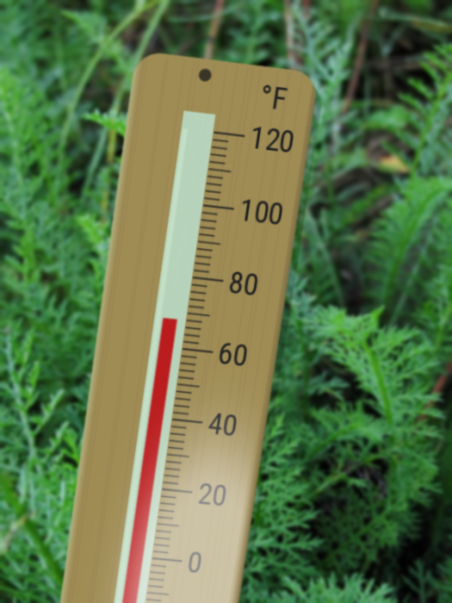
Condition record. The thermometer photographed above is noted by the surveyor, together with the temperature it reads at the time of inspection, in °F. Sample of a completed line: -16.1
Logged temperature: 68
